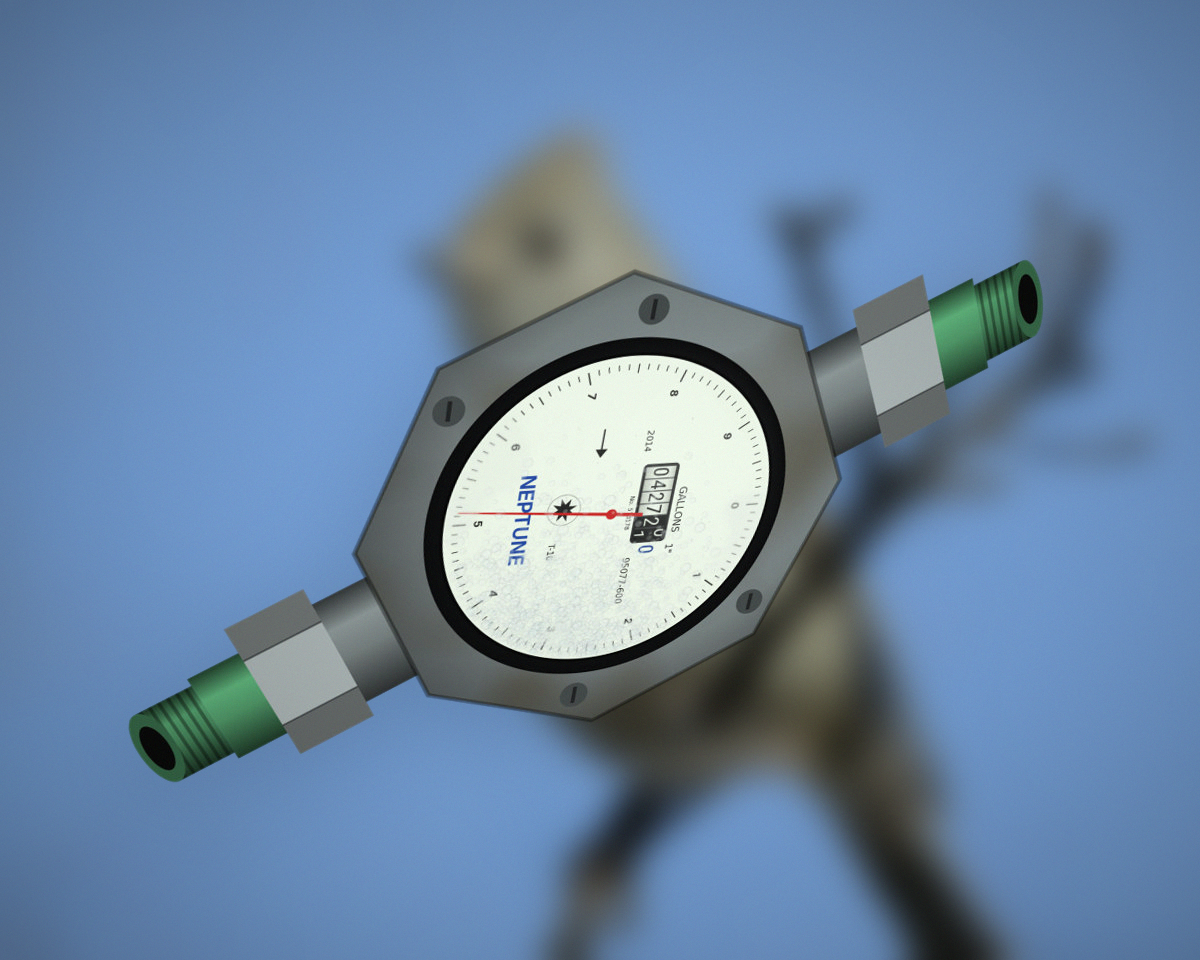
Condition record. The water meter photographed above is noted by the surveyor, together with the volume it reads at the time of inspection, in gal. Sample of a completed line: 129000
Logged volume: 427205.1
